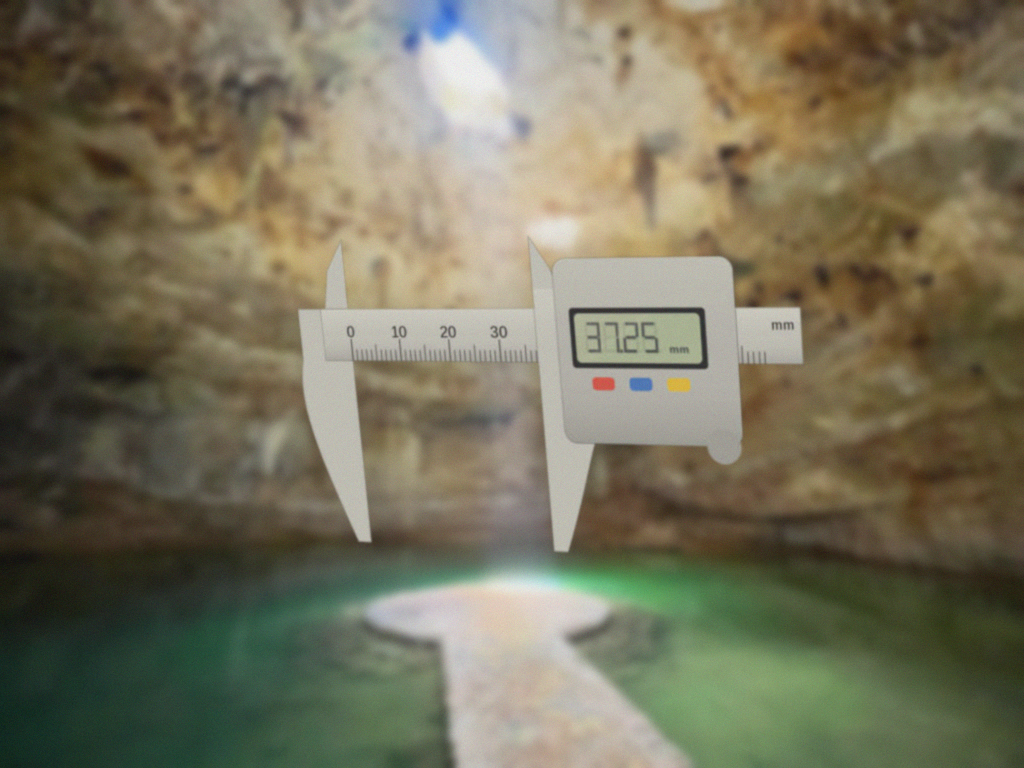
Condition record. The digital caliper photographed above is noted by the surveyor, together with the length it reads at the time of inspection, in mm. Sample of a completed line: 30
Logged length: 37.25
